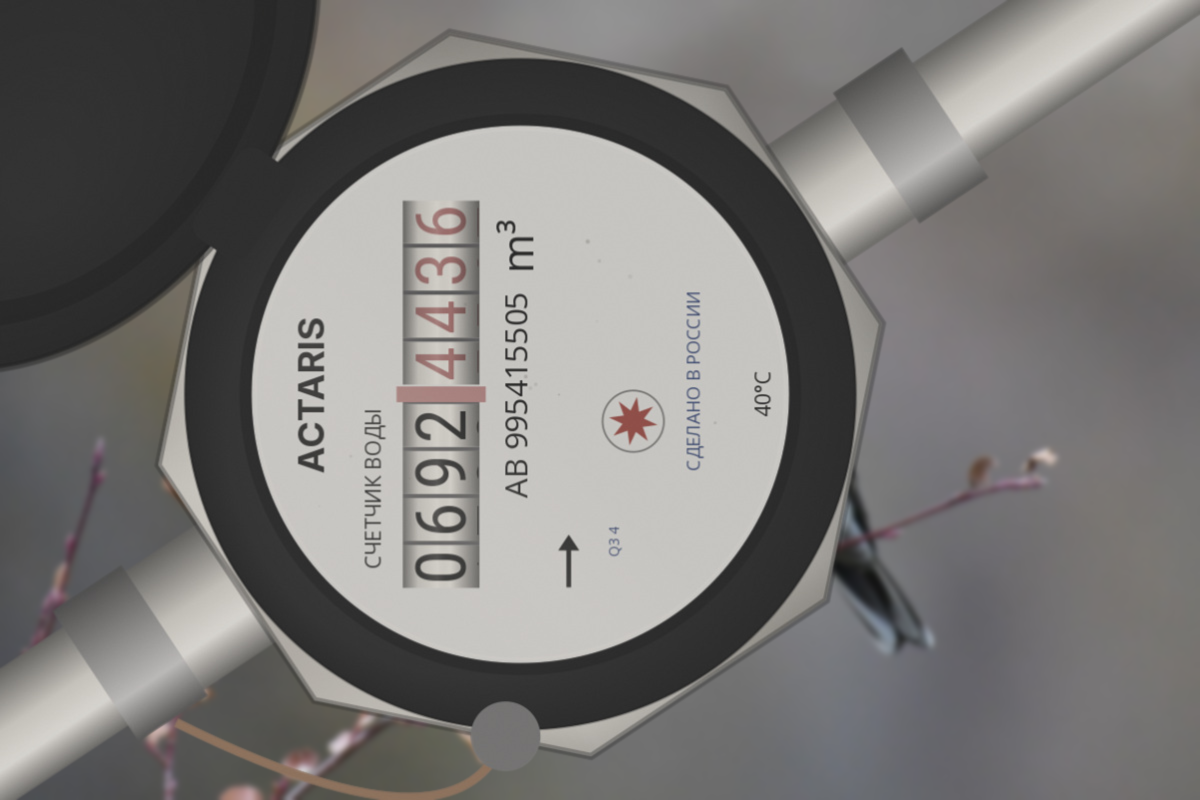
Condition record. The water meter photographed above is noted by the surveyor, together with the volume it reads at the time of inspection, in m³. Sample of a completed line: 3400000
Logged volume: 692.4436
